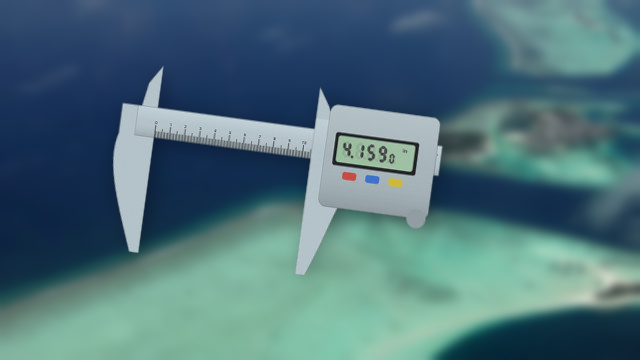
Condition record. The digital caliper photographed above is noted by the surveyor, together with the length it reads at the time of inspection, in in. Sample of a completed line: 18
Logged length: 4.1590
